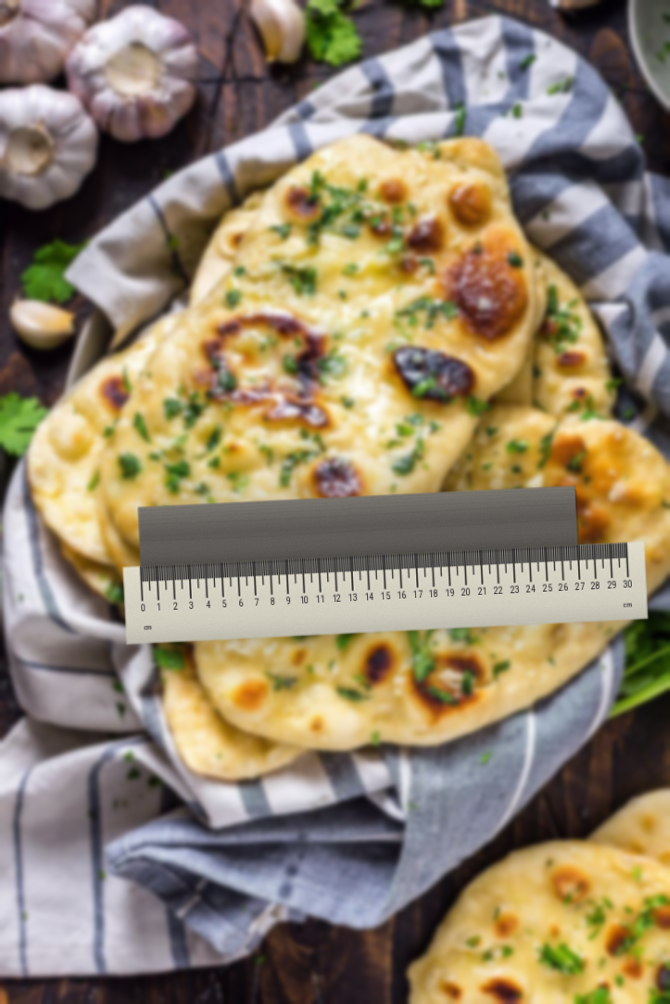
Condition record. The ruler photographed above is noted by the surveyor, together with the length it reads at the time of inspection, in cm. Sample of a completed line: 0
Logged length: 27
